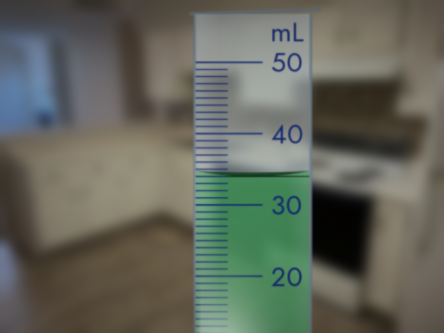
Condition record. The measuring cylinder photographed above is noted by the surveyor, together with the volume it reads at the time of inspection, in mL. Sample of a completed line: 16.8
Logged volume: 34
